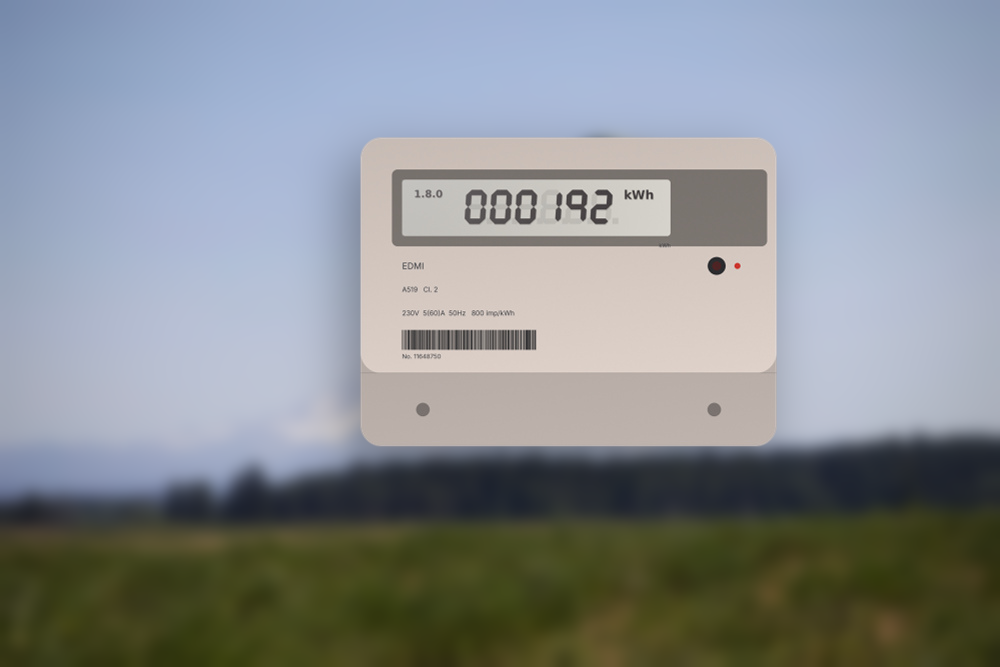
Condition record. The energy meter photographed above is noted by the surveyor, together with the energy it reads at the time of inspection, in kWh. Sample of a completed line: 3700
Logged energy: 192
